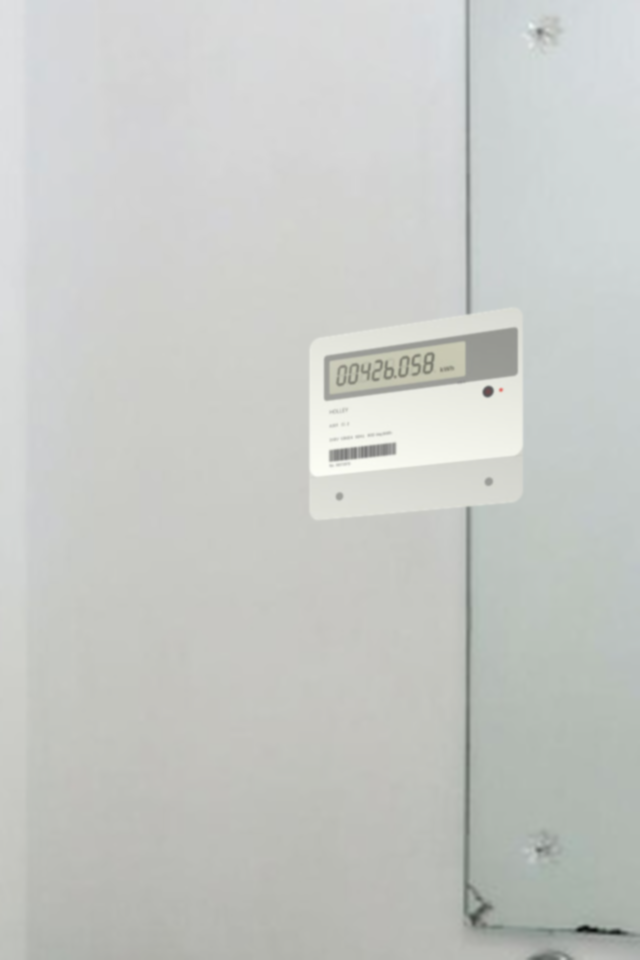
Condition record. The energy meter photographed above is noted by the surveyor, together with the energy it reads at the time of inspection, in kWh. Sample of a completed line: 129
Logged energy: 426.058
